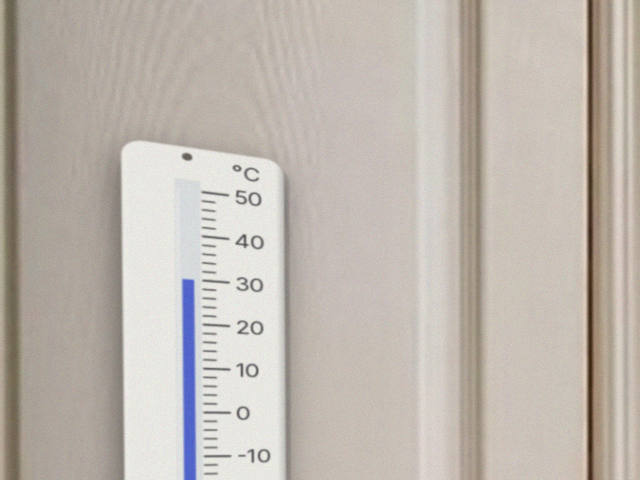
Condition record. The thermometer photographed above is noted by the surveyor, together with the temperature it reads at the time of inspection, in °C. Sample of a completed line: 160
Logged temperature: 30
